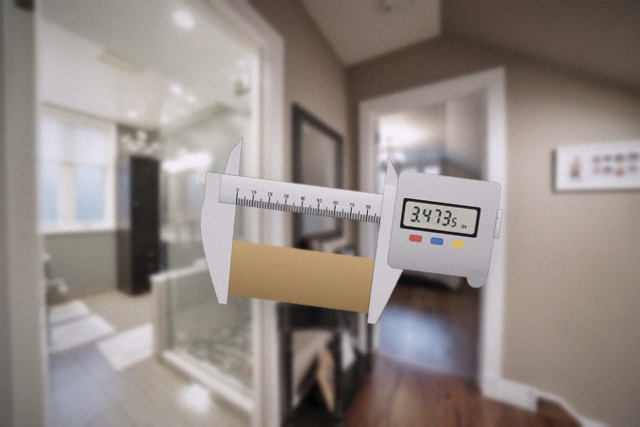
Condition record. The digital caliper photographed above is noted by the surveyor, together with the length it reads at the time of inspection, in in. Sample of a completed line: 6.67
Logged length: 3.4735
